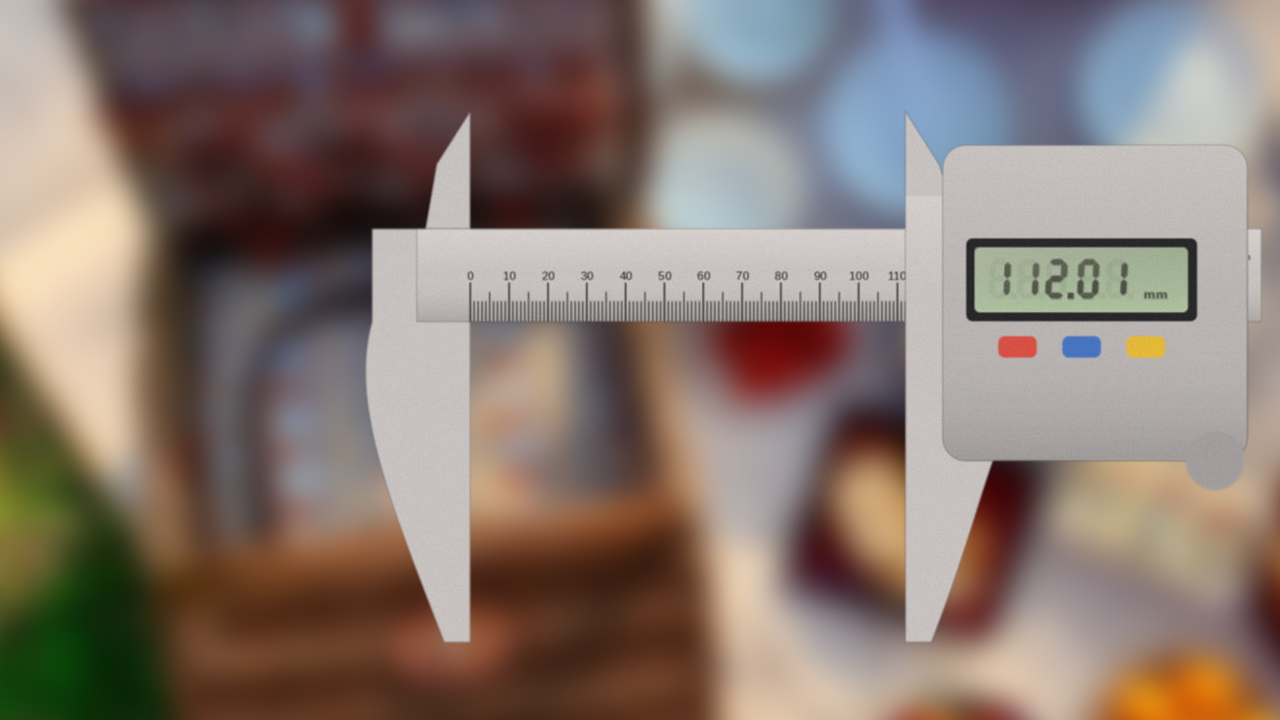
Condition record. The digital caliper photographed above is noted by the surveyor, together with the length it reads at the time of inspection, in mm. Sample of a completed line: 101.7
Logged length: 112.01
